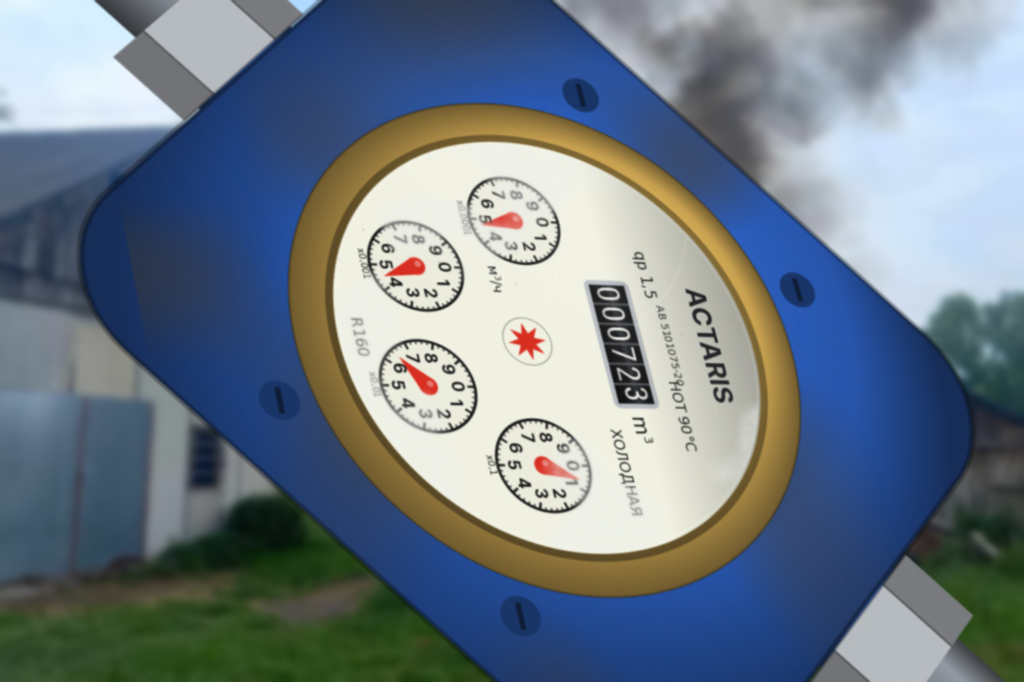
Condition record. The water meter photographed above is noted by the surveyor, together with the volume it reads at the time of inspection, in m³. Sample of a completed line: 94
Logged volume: 723.0644
